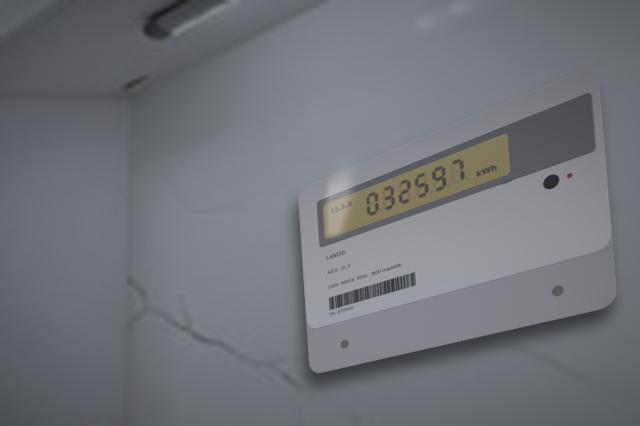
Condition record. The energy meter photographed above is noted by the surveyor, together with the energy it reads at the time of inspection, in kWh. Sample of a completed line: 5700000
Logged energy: 32597
